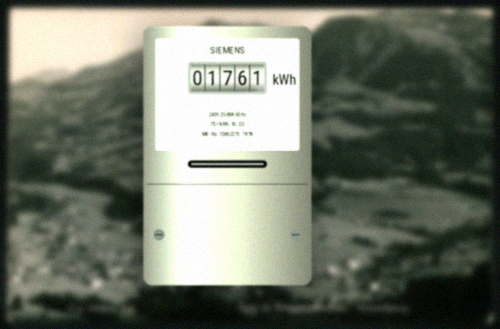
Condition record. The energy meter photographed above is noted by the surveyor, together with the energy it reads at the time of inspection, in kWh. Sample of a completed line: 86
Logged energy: 1761
